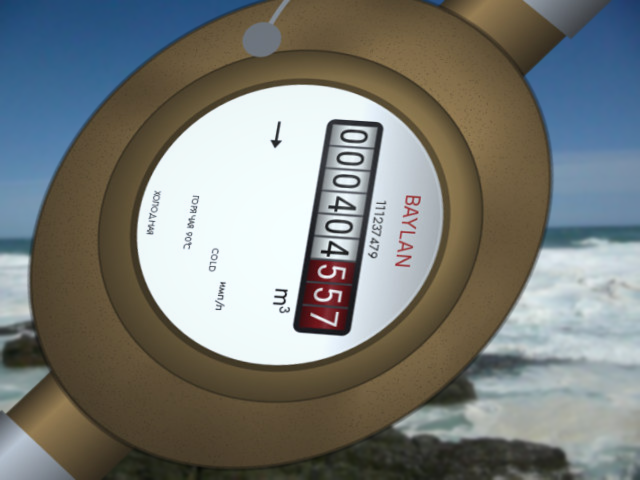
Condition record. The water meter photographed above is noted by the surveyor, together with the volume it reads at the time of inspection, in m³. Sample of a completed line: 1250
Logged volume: 404.557
